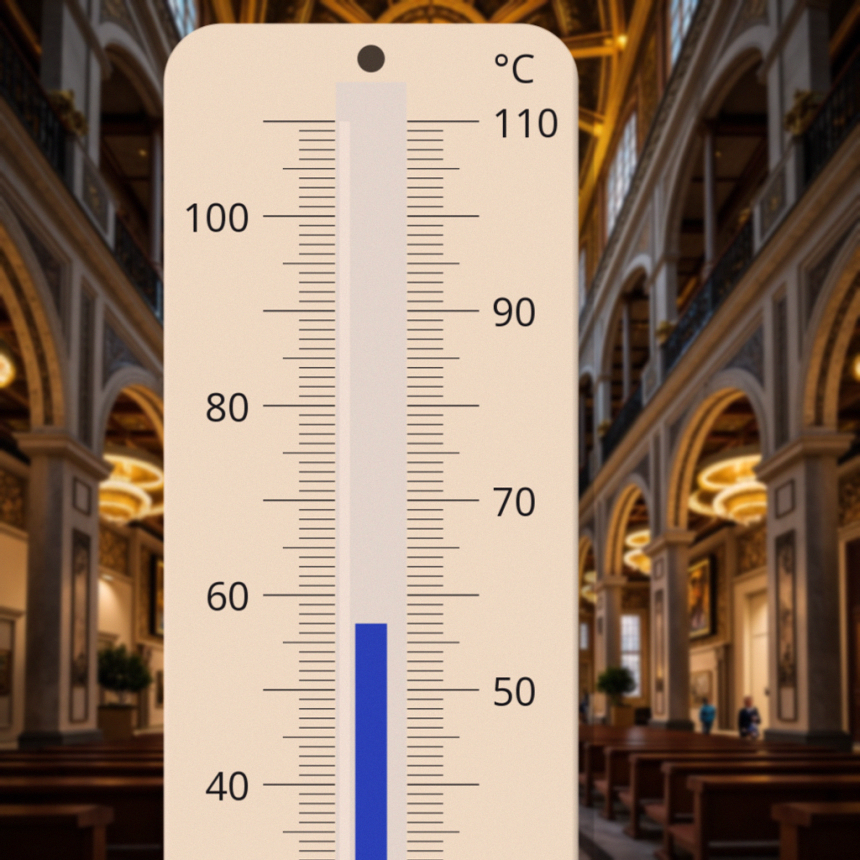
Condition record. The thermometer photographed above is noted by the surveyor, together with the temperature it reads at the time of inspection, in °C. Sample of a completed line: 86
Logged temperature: 57
